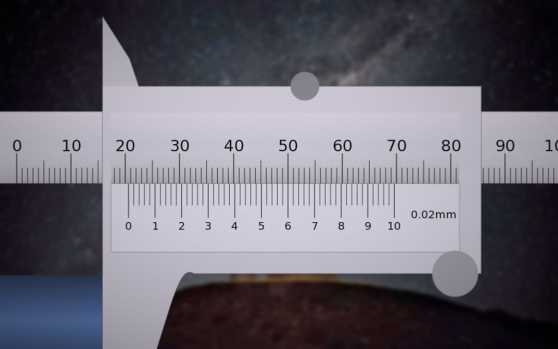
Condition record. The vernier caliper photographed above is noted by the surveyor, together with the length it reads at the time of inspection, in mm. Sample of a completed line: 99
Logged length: 20.6
